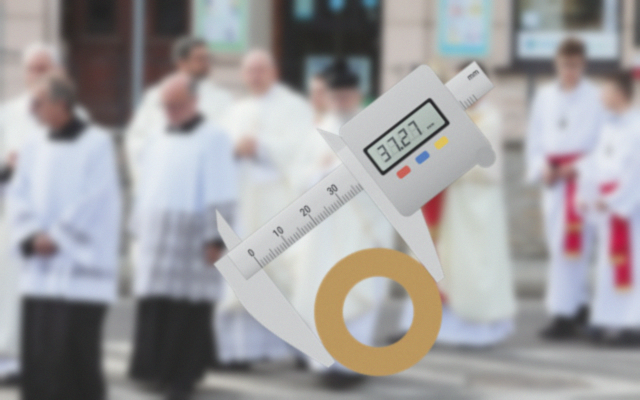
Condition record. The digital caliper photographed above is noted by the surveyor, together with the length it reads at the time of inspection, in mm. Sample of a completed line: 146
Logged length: 37.27
